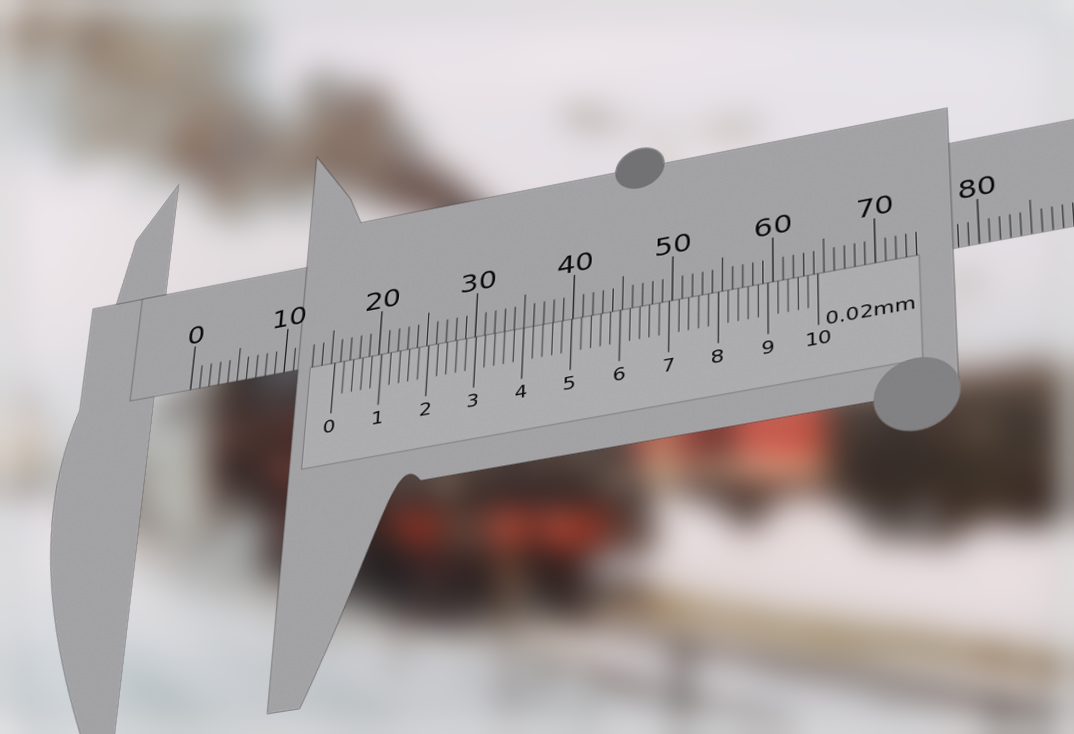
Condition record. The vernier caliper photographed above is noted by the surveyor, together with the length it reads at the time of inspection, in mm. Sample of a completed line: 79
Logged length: 15.4
